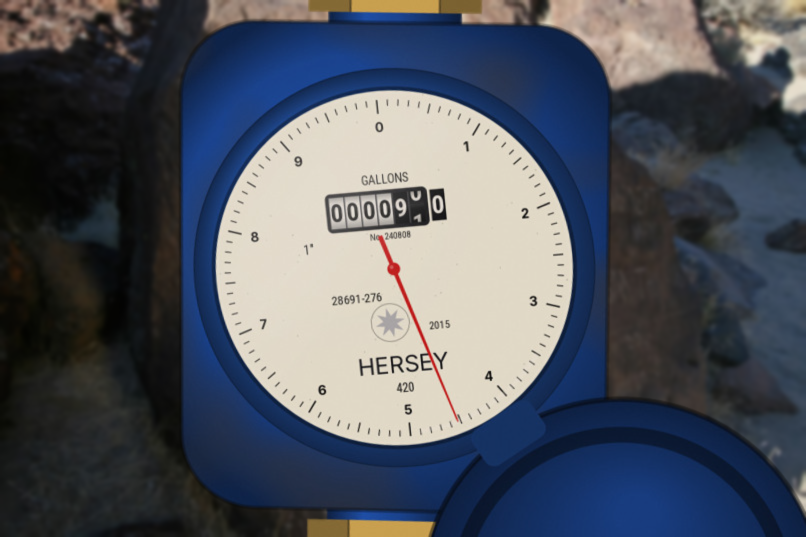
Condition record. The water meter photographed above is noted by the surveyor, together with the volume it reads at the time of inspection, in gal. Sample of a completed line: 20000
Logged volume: 904.5
